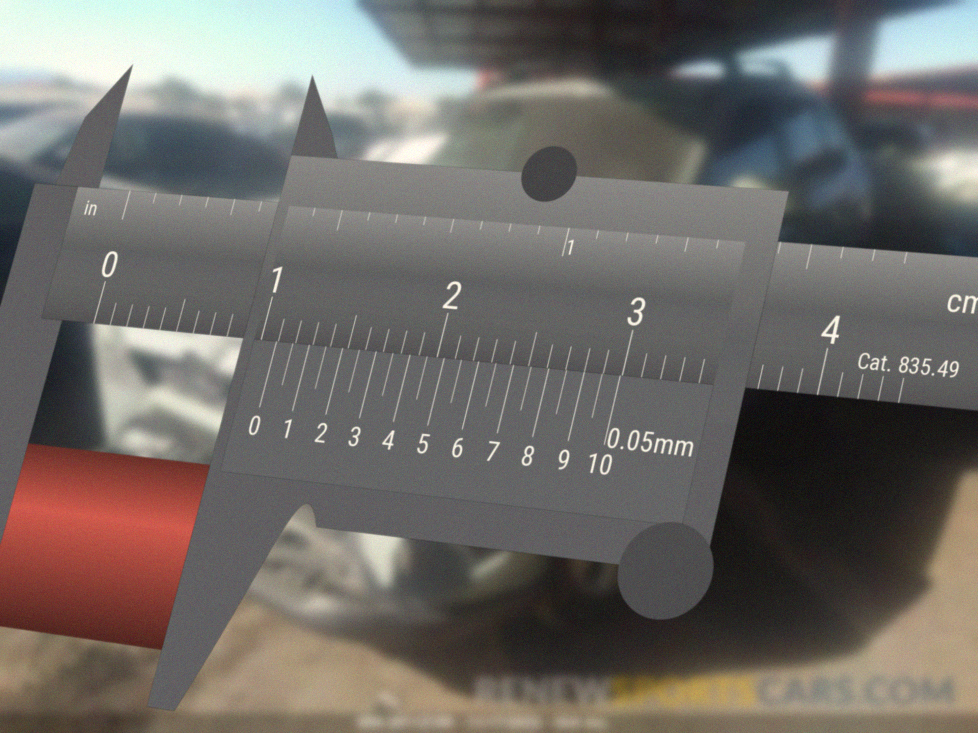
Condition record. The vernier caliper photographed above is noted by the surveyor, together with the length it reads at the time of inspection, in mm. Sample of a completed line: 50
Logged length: 10.9
